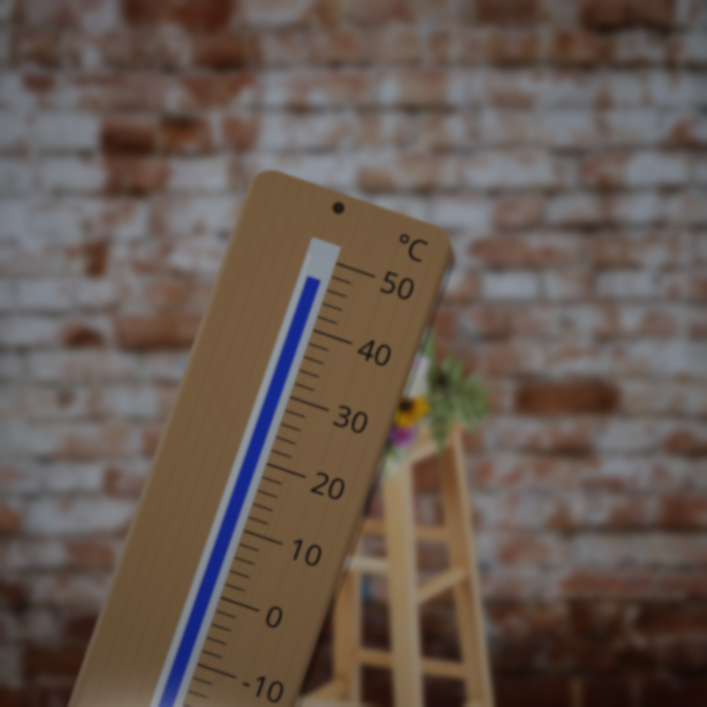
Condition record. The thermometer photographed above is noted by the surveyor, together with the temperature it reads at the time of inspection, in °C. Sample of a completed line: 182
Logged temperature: 47
